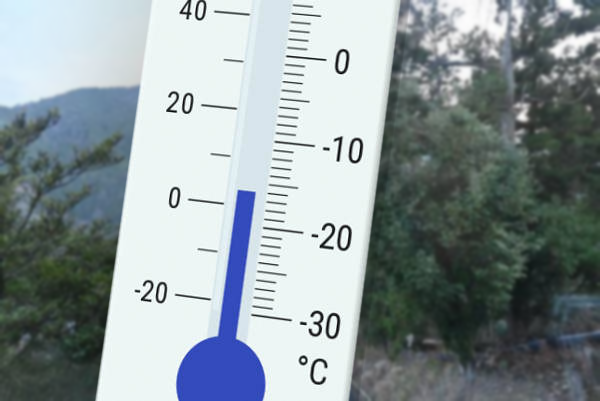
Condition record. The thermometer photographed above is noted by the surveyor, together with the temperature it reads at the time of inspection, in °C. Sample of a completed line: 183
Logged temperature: -16
